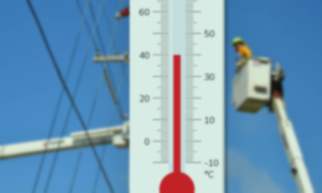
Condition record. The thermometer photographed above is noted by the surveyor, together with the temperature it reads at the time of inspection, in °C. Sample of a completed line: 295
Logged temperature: 40
